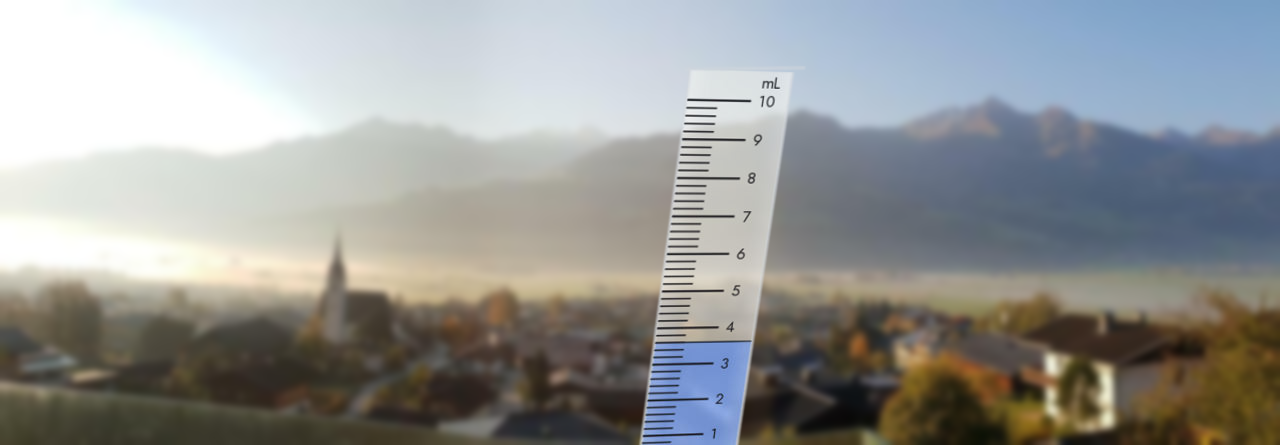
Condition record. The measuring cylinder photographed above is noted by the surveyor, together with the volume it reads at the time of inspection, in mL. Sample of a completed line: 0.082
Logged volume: 3.6
